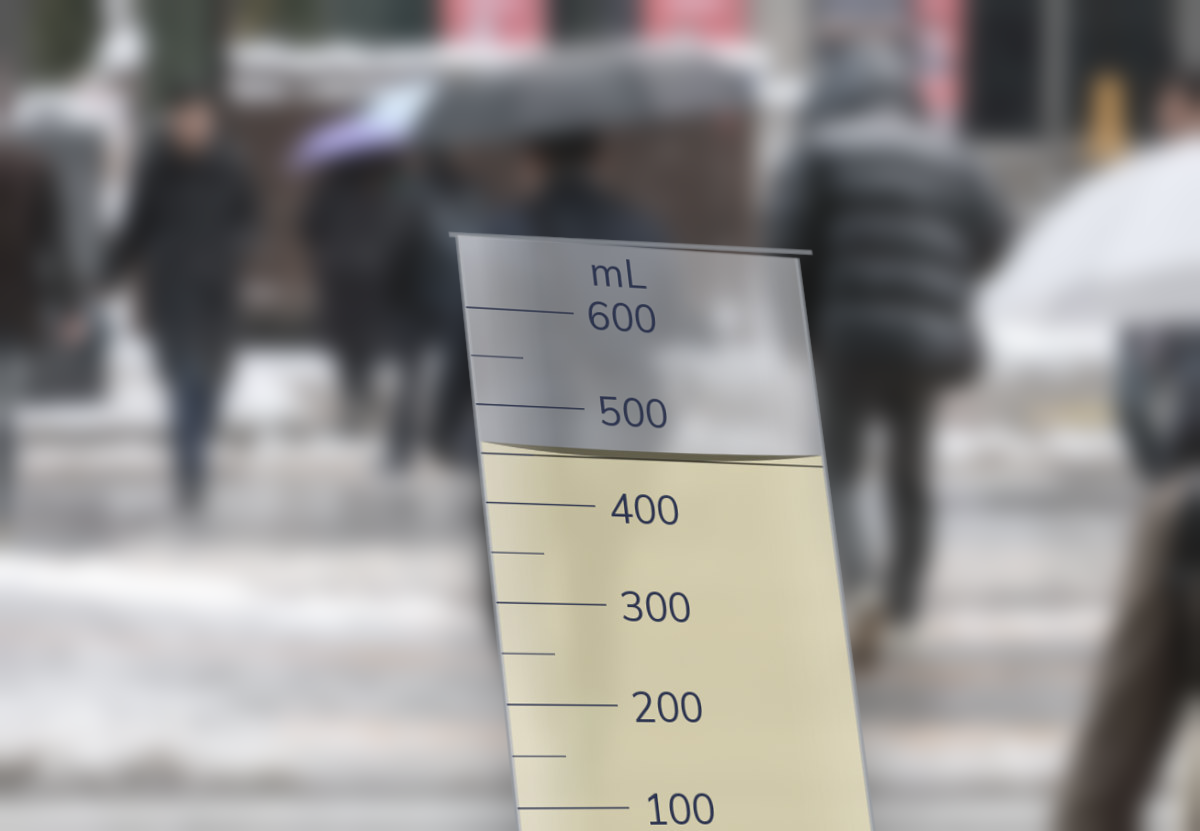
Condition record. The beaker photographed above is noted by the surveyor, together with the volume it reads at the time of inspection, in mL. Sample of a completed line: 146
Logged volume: 450
